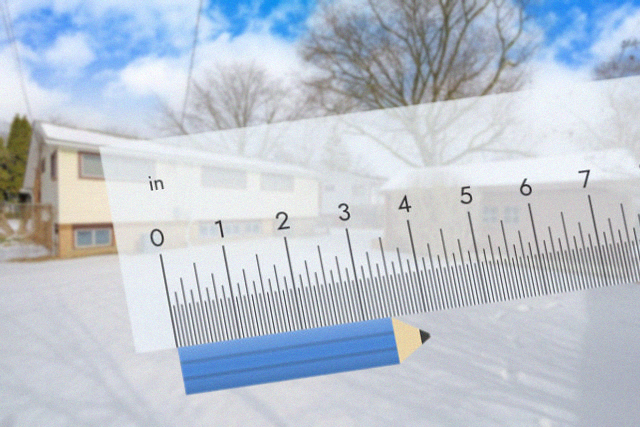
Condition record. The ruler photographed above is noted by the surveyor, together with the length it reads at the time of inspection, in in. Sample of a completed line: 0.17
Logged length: 4
